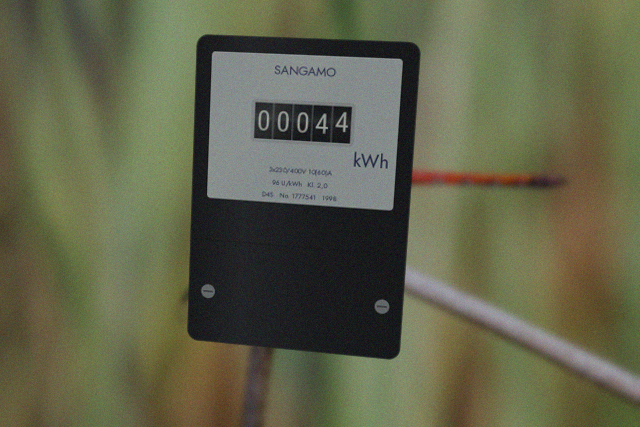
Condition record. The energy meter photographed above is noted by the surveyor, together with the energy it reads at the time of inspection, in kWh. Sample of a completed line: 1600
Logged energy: 44
